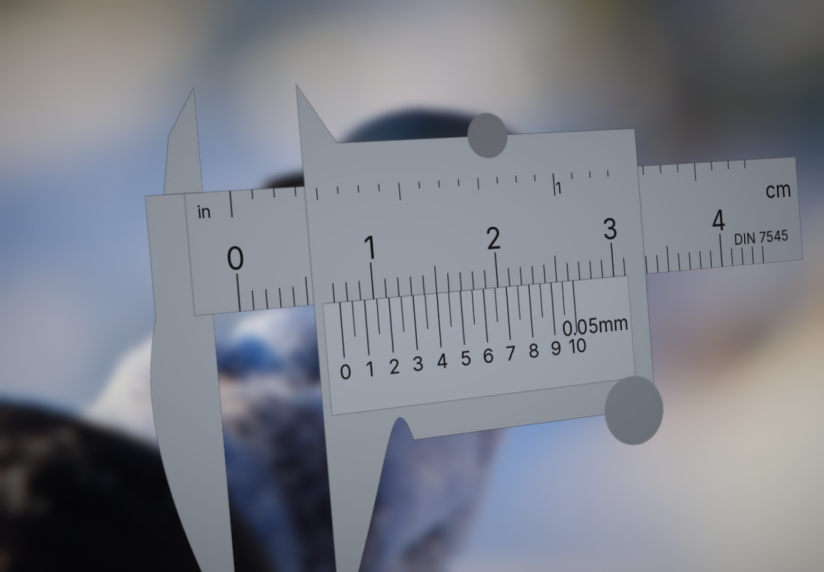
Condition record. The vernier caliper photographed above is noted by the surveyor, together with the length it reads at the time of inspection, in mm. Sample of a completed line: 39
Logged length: 7.4
